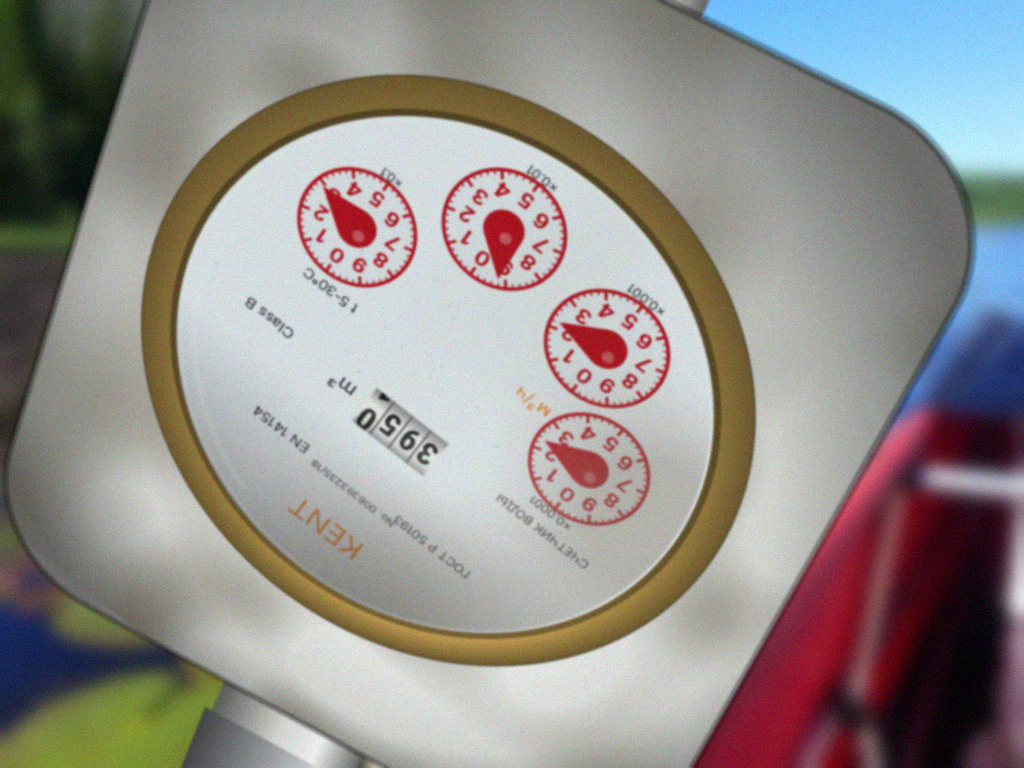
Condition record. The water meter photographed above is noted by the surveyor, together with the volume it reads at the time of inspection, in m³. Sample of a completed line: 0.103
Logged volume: 3950.2922
